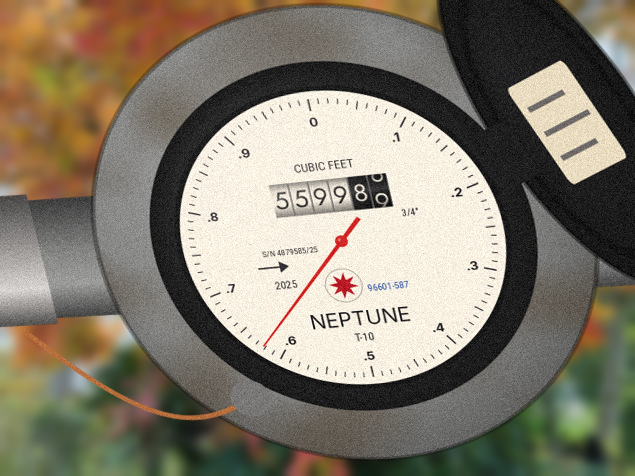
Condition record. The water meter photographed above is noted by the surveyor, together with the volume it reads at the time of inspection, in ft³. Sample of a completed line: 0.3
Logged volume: 559988.62
